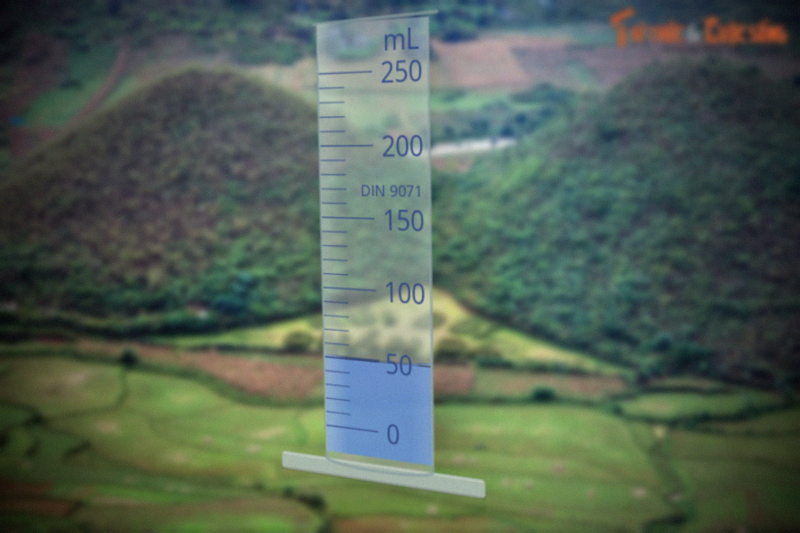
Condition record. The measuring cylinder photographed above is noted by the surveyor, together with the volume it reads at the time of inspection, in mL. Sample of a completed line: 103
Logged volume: 50
